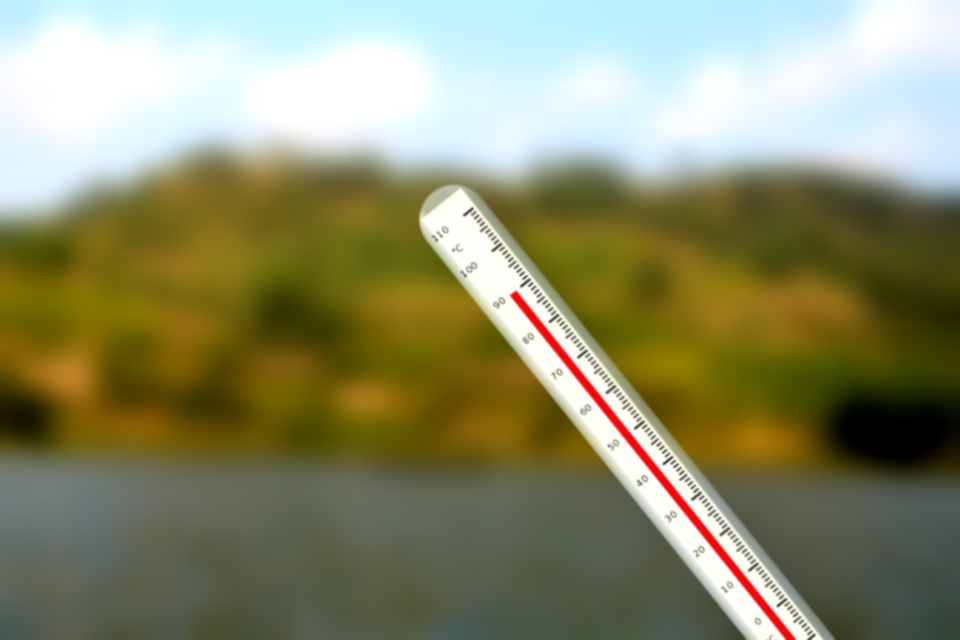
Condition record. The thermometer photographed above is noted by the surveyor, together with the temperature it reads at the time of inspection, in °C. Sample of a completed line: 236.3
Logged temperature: 90
